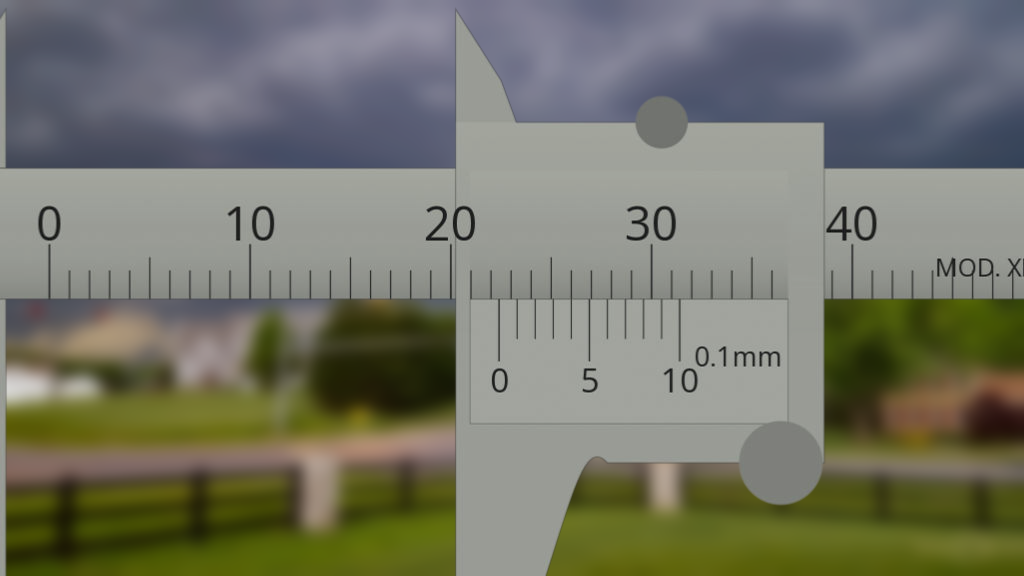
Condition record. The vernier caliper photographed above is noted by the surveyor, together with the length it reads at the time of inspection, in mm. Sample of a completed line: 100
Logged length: 22.4
